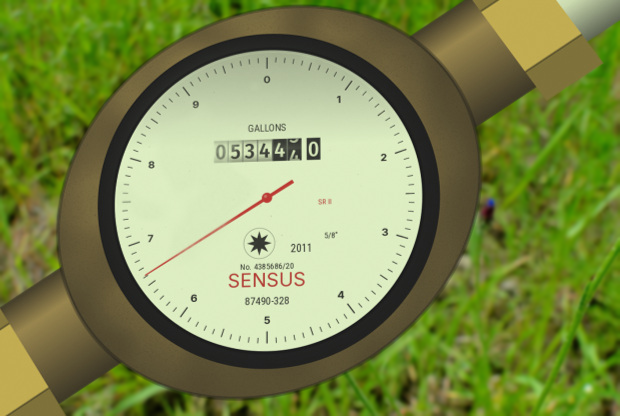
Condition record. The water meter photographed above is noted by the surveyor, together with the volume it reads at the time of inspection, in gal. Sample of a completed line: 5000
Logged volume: 534436.6
